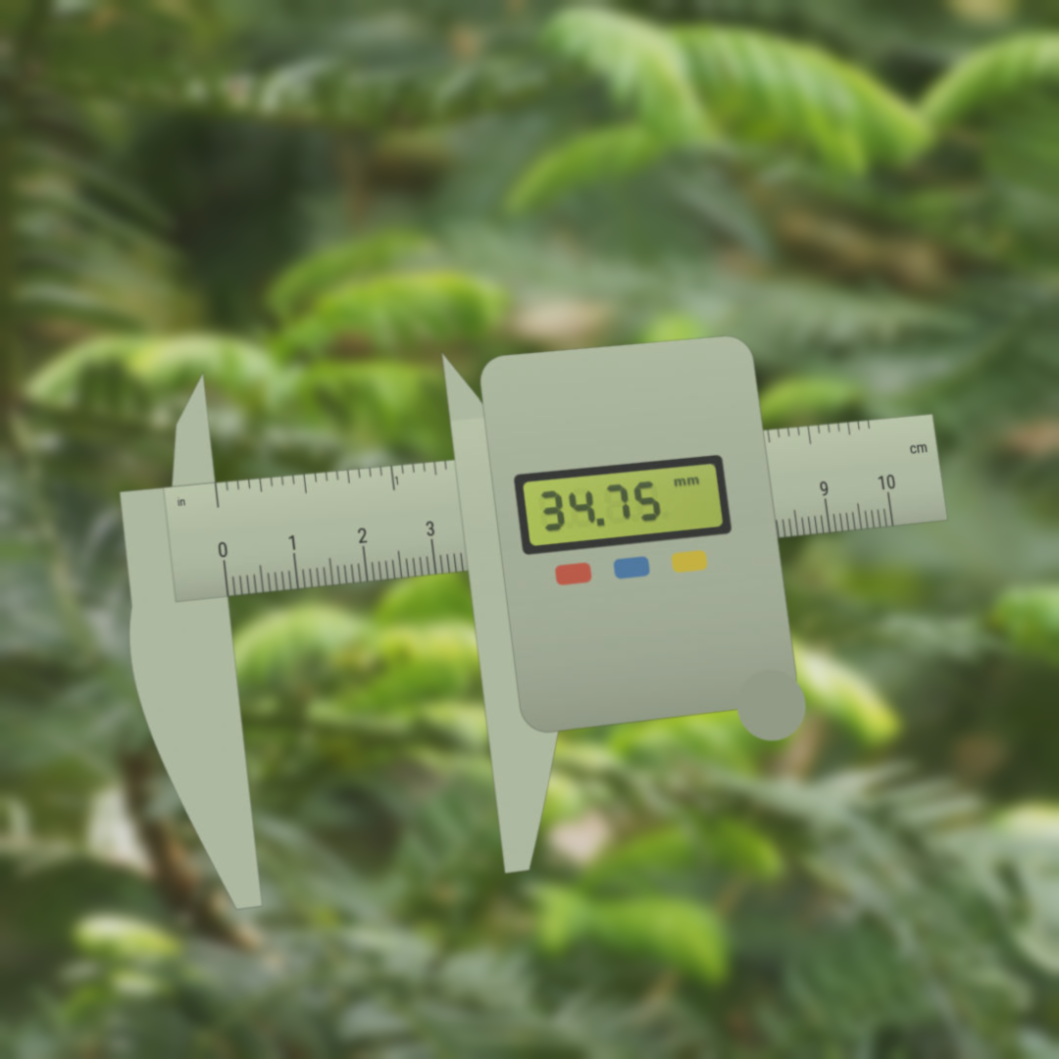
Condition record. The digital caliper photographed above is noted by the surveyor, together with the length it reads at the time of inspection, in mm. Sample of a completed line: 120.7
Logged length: 34.75
